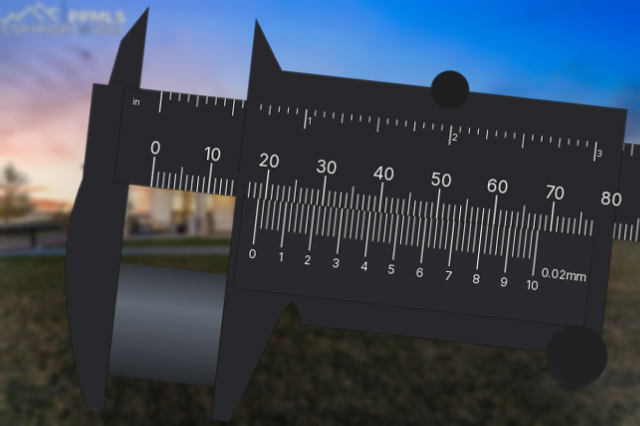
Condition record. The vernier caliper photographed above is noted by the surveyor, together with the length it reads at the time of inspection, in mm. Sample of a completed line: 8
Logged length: 18.8
